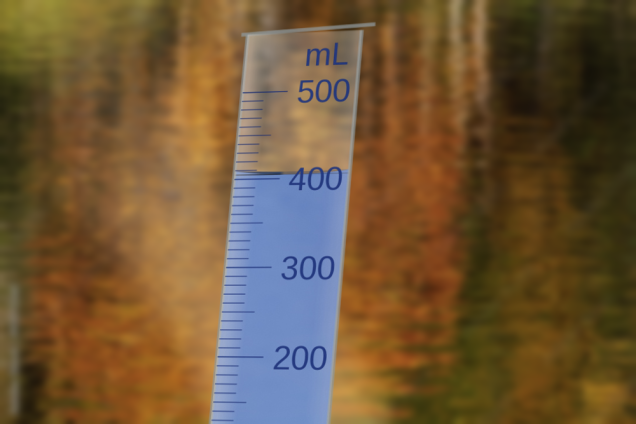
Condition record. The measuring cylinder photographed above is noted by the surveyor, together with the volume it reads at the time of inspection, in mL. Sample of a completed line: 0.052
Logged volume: 405
